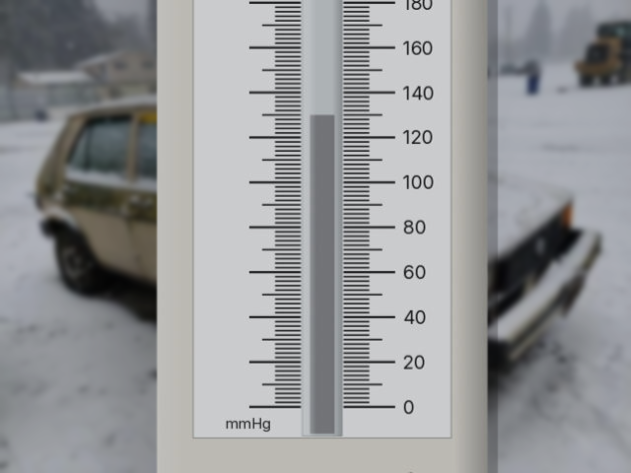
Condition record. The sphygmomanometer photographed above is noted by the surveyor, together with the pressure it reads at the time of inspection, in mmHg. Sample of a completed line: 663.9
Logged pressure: 130
